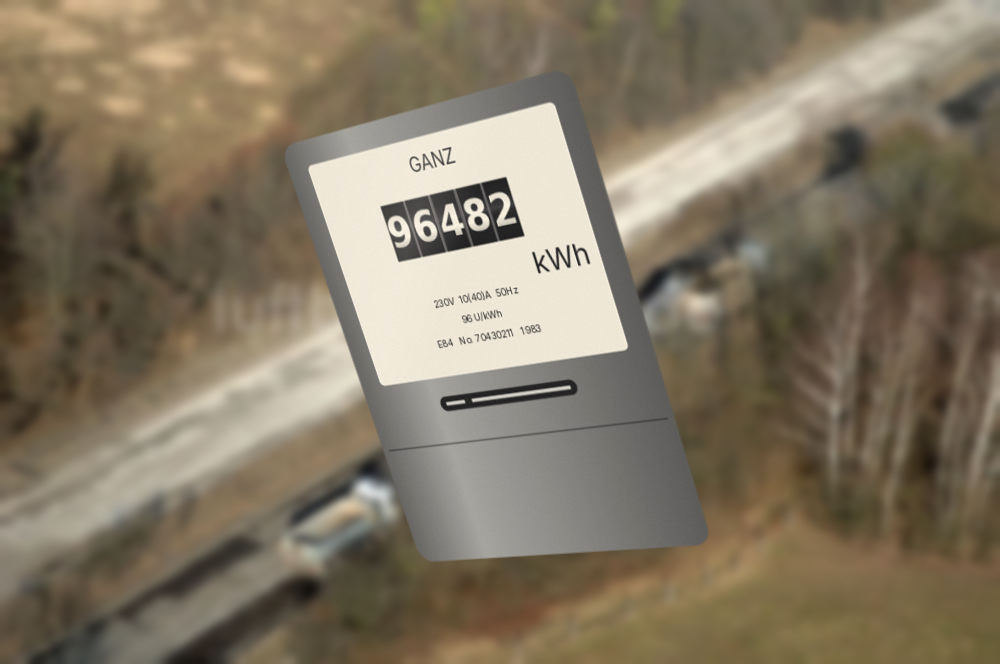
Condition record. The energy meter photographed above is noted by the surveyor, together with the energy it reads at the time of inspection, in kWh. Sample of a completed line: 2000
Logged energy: 96482
